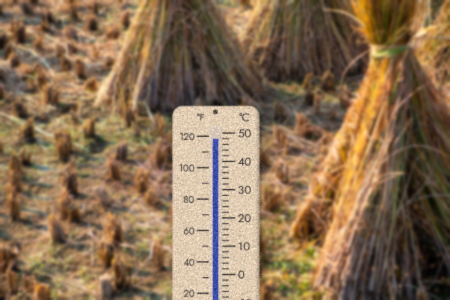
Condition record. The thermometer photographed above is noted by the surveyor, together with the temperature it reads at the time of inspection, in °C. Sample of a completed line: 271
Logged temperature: 48
